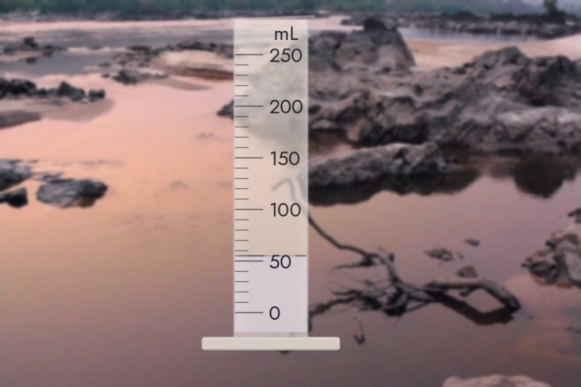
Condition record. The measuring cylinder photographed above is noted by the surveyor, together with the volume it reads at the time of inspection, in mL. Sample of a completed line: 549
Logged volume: 55
